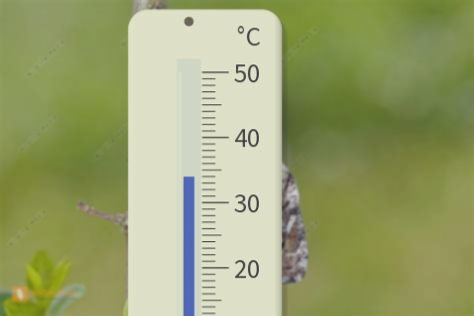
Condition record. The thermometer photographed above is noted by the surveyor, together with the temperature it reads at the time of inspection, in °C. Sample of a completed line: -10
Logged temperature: 34
